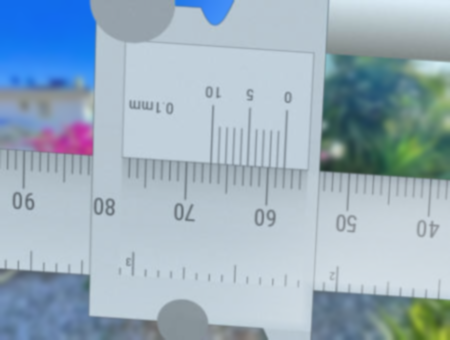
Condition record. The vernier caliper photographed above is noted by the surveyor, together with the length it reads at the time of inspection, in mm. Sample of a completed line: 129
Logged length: 58.0
